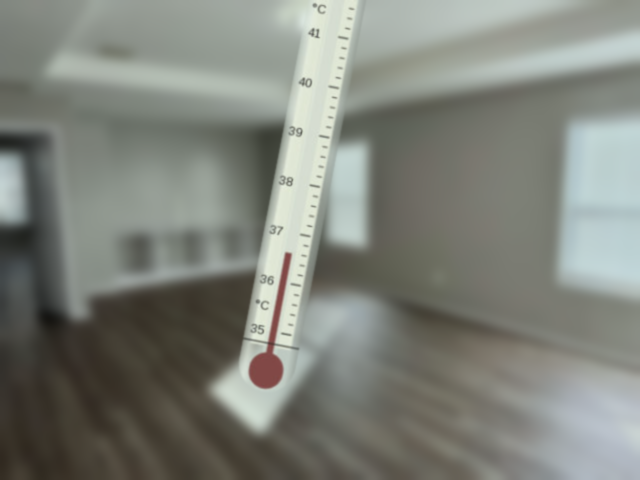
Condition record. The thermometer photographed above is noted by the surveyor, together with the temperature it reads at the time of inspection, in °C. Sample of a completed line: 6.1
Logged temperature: 36.6
